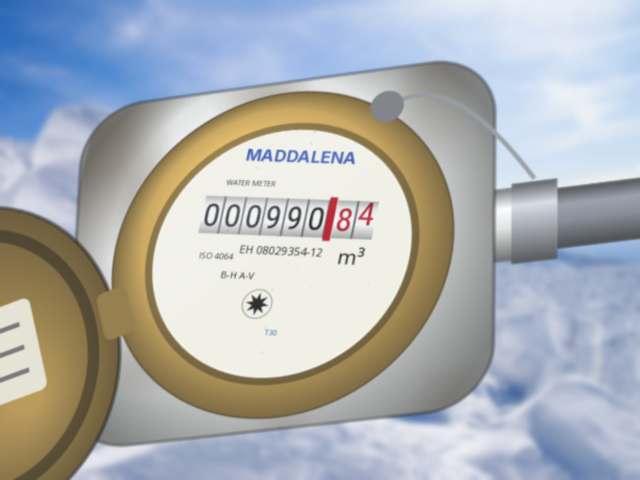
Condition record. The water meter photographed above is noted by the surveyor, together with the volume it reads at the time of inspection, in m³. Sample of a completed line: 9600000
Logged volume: 990.84
